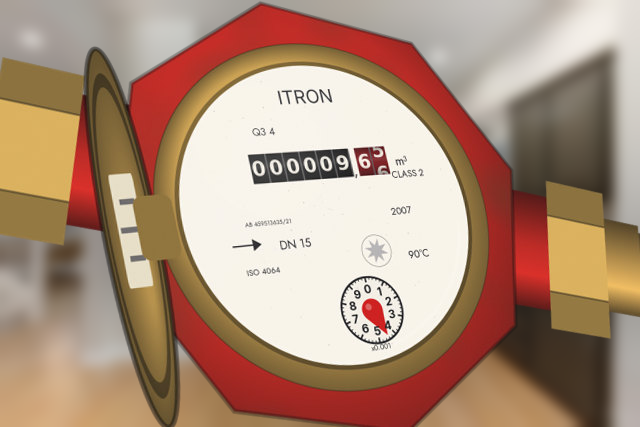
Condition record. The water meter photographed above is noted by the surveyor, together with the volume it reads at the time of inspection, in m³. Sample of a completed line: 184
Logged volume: 9.654
